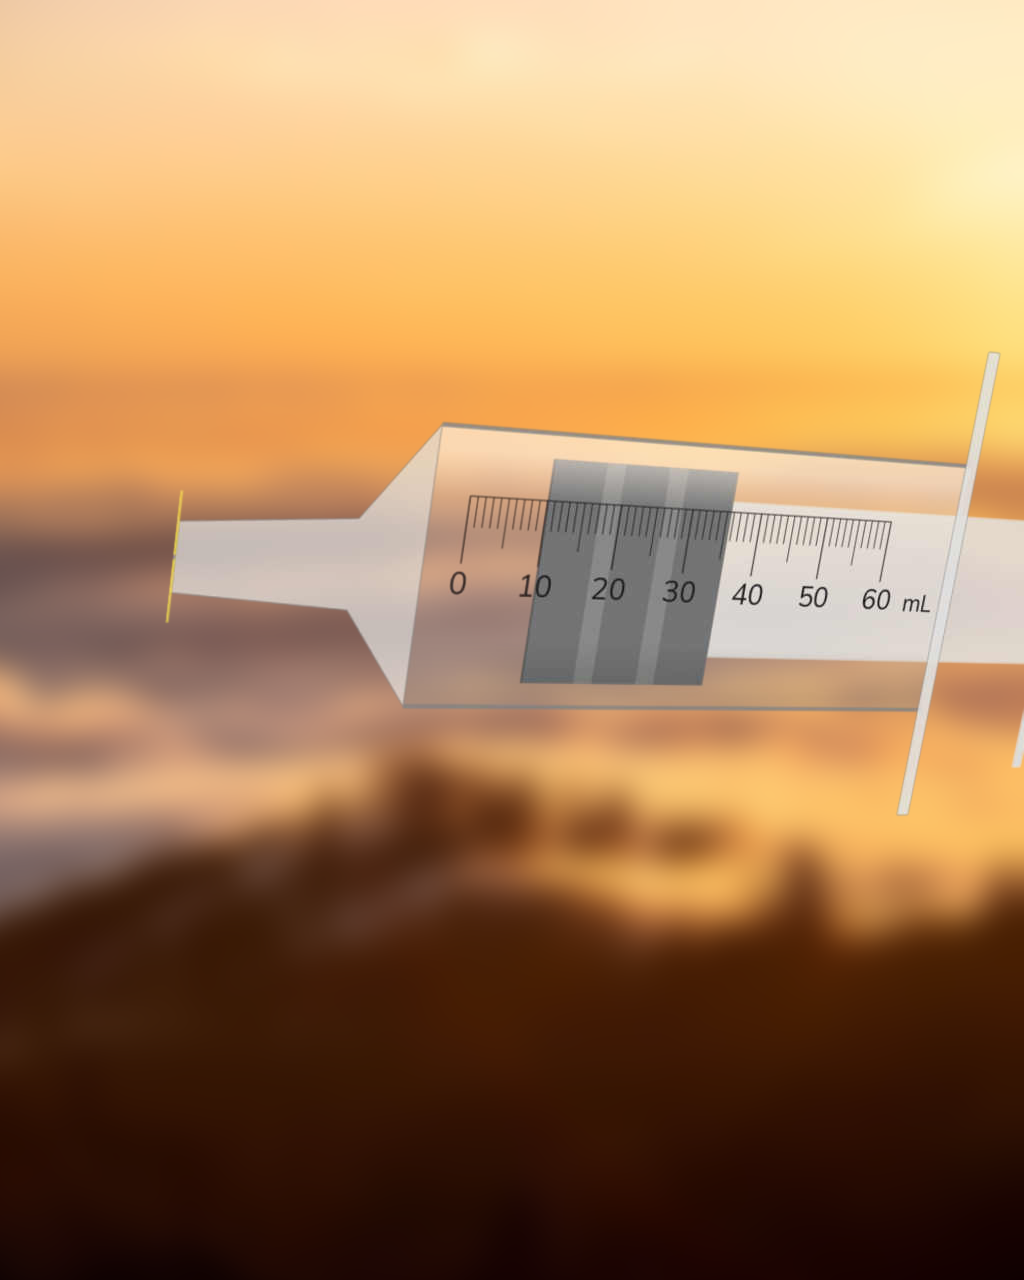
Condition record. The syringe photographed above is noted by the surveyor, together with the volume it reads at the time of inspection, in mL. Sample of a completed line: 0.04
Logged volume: 10
